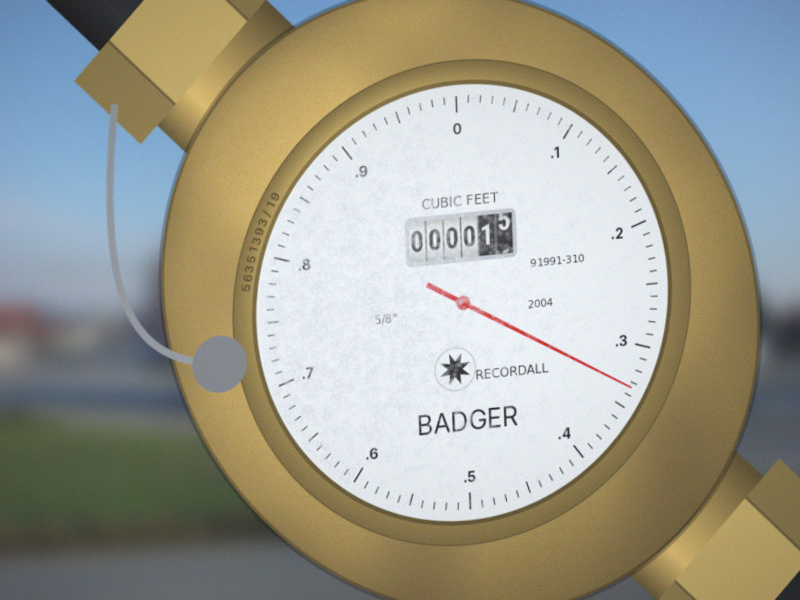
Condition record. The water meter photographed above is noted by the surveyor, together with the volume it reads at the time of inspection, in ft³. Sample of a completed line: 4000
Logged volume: 15.33
